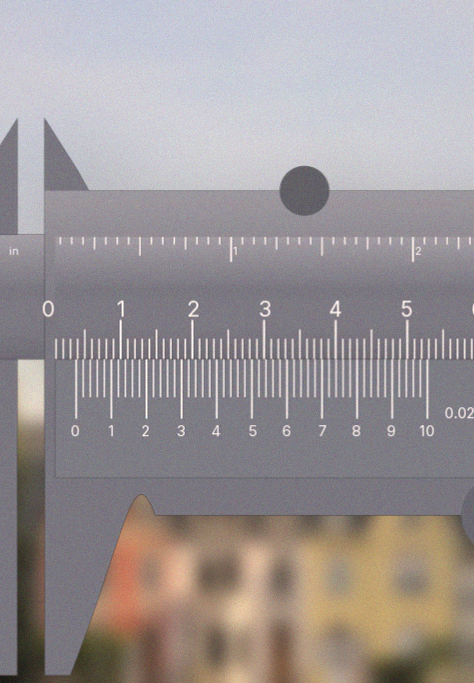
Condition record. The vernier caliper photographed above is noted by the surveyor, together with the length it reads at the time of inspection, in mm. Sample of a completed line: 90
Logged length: 3.8
